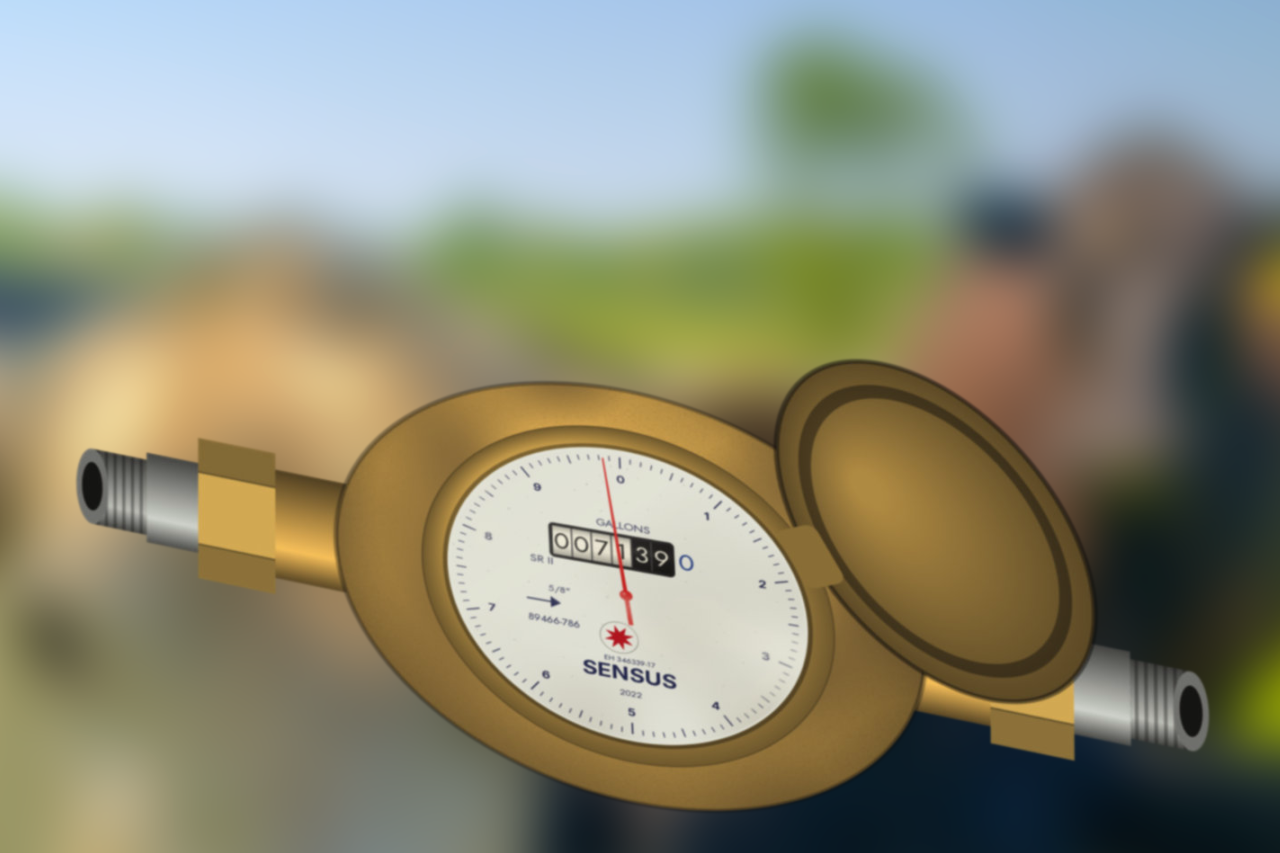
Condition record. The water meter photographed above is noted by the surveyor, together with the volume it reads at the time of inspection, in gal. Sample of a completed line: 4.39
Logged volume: 71389.8
